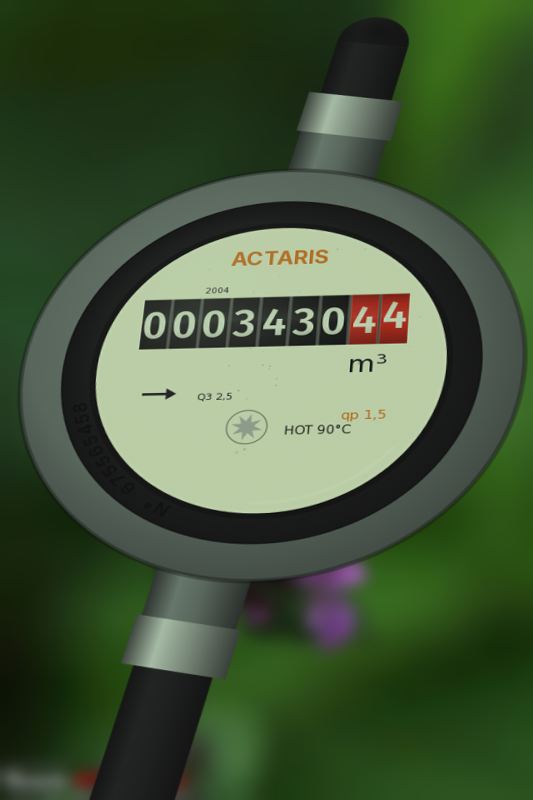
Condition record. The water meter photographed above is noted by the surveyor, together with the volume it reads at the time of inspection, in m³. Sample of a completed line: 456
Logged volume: 3430.44
